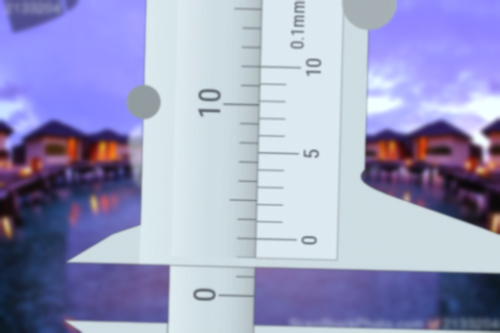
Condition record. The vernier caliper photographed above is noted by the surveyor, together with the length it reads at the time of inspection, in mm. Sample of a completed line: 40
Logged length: 3.0
